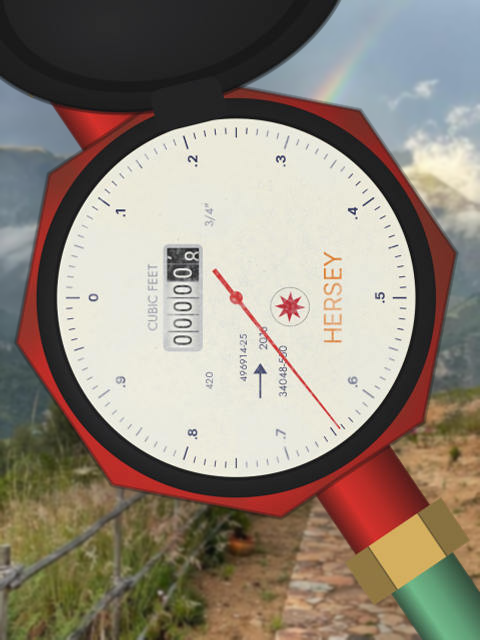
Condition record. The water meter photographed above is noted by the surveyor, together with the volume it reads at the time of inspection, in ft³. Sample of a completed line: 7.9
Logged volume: 7.64
